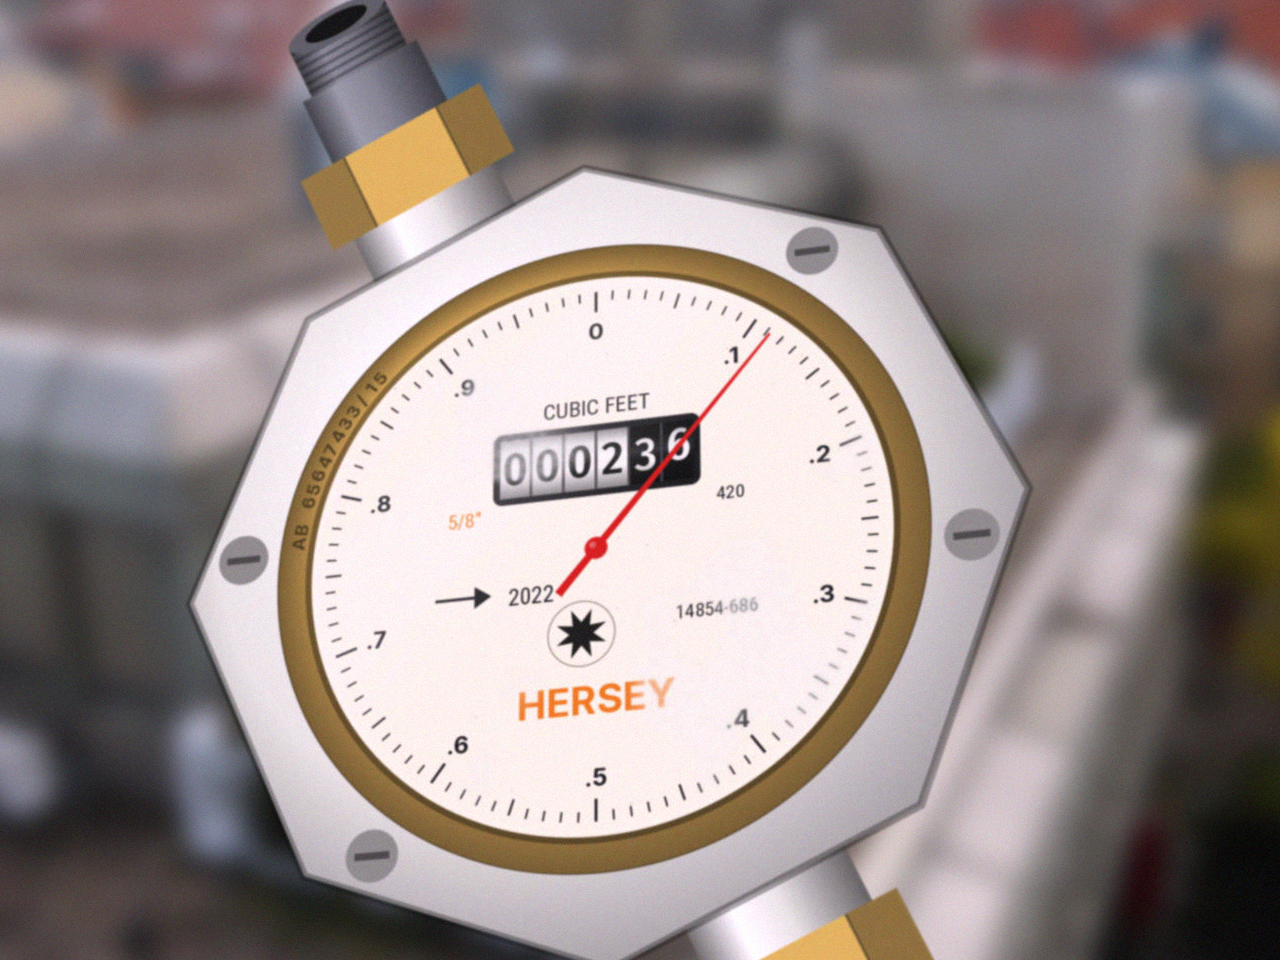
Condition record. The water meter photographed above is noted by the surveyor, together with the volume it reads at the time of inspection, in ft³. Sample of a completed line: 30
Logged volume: 236.11
